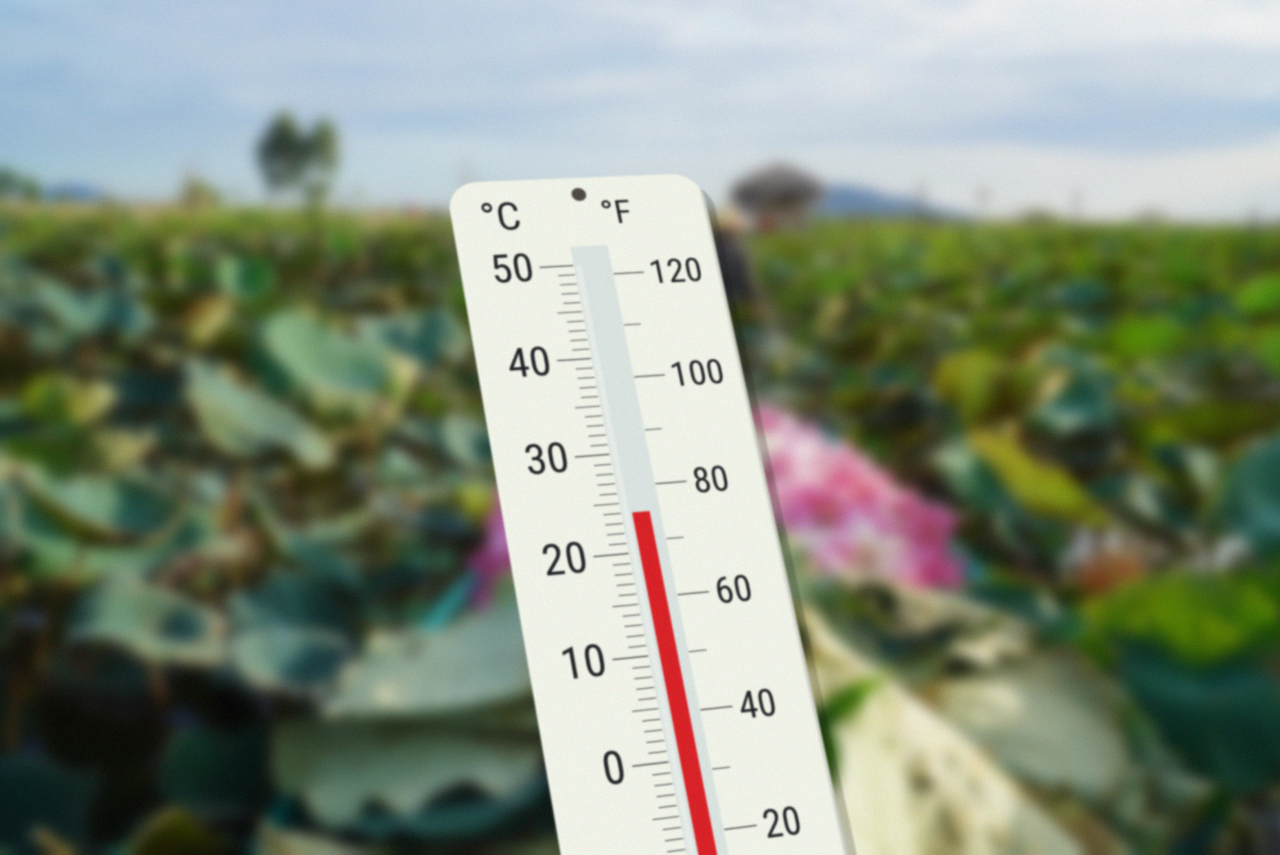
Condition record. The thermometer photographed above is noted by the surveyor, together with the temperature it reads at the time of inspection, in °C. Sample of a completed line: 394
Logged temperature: 24
